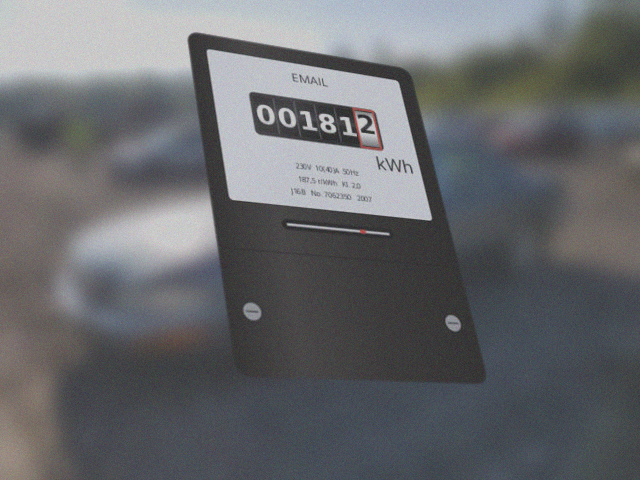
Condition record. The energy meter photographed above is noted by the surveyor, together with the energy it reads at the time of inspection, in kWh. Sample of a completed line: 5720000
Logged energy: 181.2
